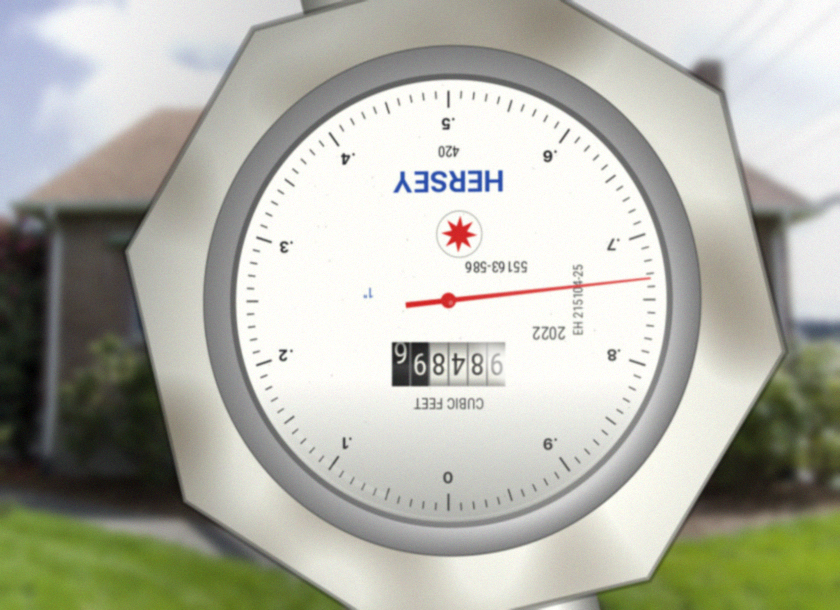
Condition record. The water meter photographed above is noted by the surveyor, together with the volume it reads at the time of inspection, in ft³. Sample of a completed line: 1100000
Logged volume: 984895.73
